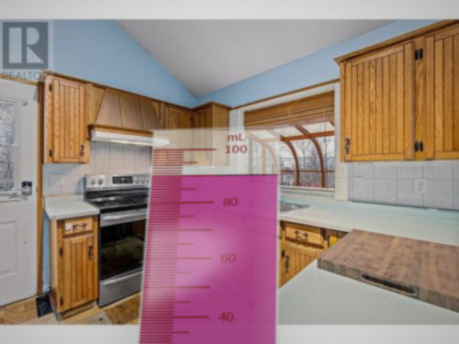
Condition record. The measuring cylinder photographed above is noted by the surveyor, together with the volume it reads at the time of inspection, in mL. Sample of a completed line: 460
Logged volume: 90
